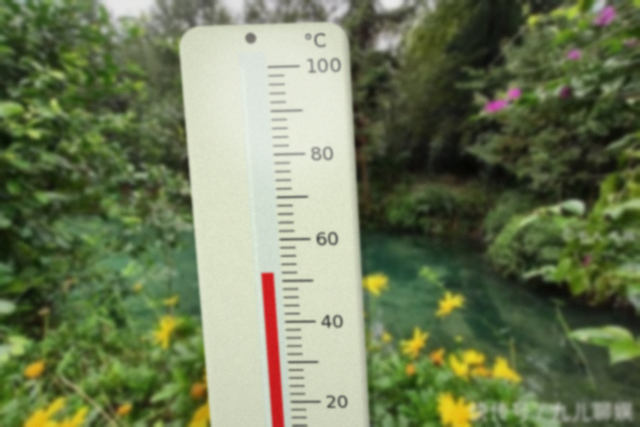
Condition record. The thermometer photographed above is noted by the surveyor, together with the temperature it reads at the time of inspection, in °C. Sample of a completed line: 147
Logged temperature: 52
